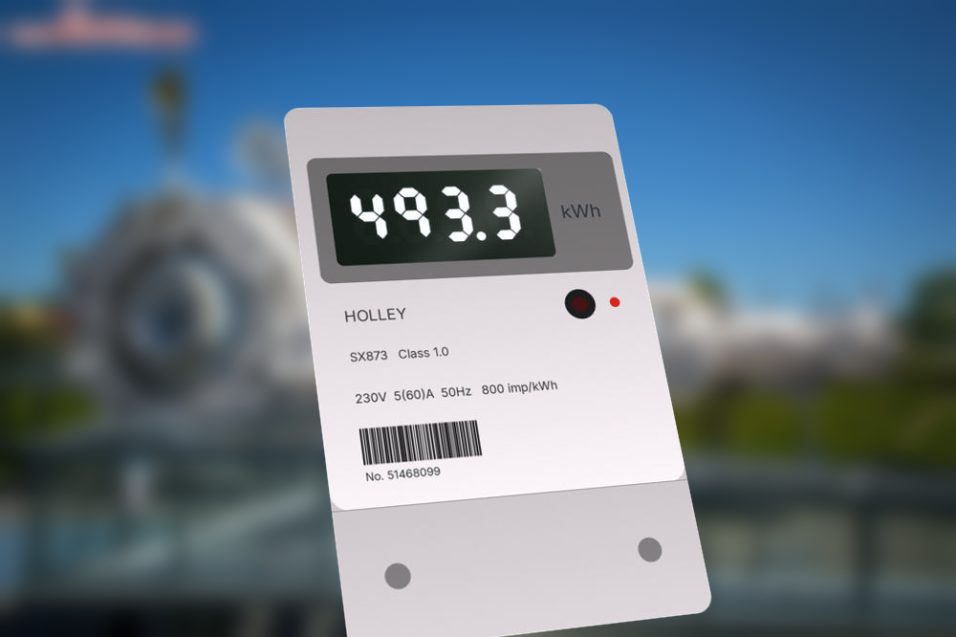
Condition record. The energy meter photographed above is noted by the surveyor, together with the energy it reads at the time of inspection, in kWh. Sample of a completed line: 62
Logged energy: 493.3
